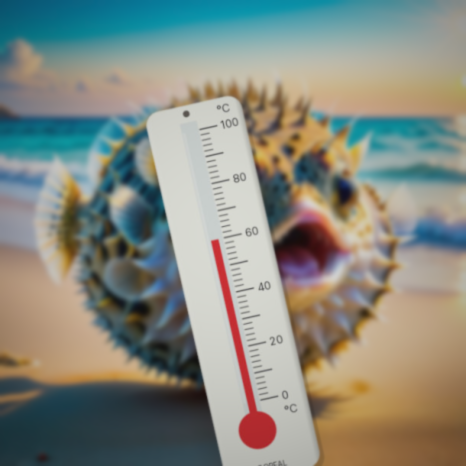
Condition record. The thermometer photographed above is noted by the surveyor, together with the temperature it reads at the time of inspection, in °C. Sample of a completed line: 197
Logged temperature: 60
